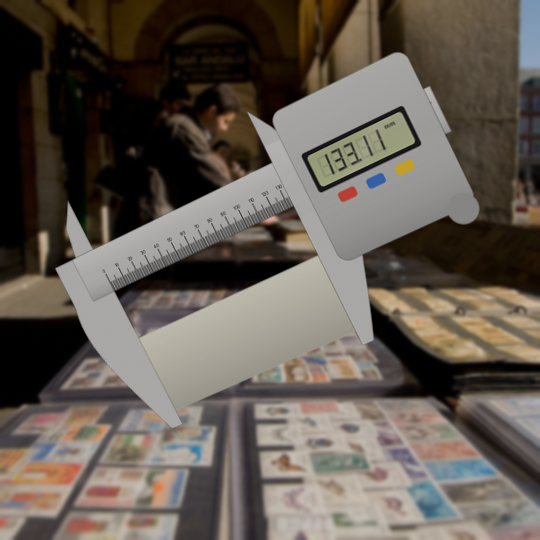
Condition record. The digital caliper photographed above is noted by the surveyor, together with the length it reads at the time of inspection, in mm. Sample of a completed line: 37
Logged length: 133.11
